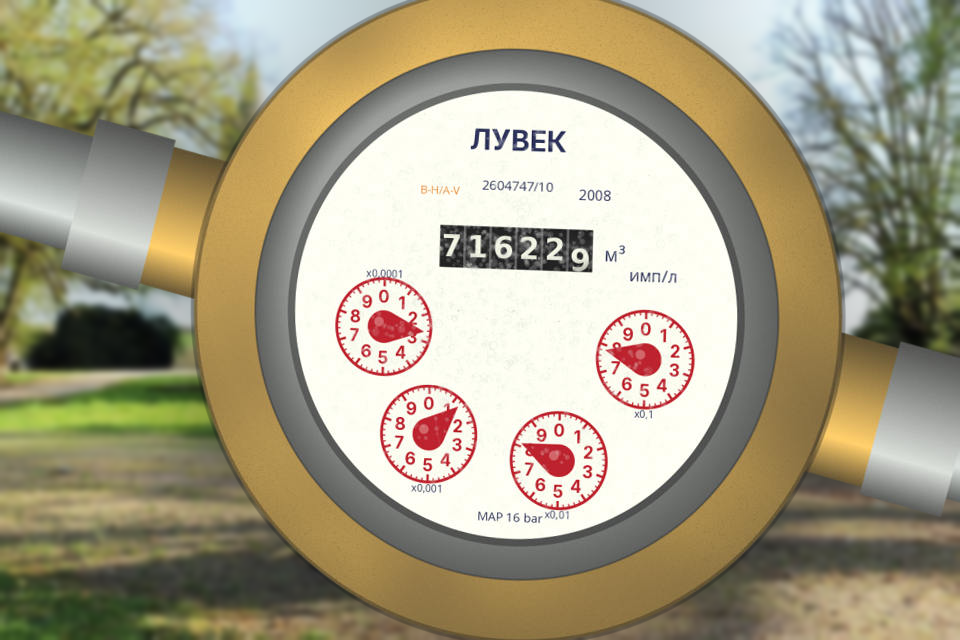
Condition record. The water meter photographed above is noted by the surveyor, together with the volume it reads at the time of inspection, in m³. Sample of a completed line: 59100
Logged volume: 716228.7812
